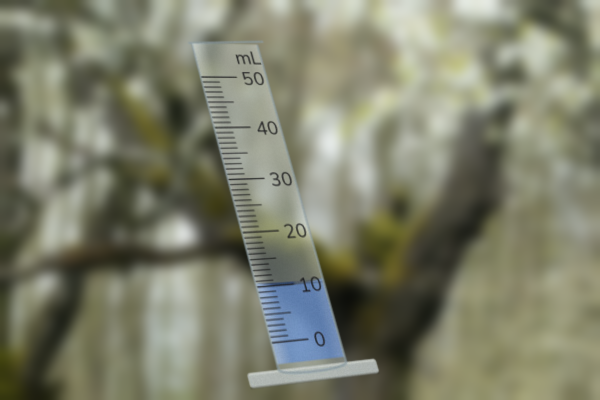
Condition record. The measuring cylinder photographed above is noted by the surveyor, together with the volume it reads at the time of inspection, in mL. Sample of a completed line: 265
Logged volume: 10
